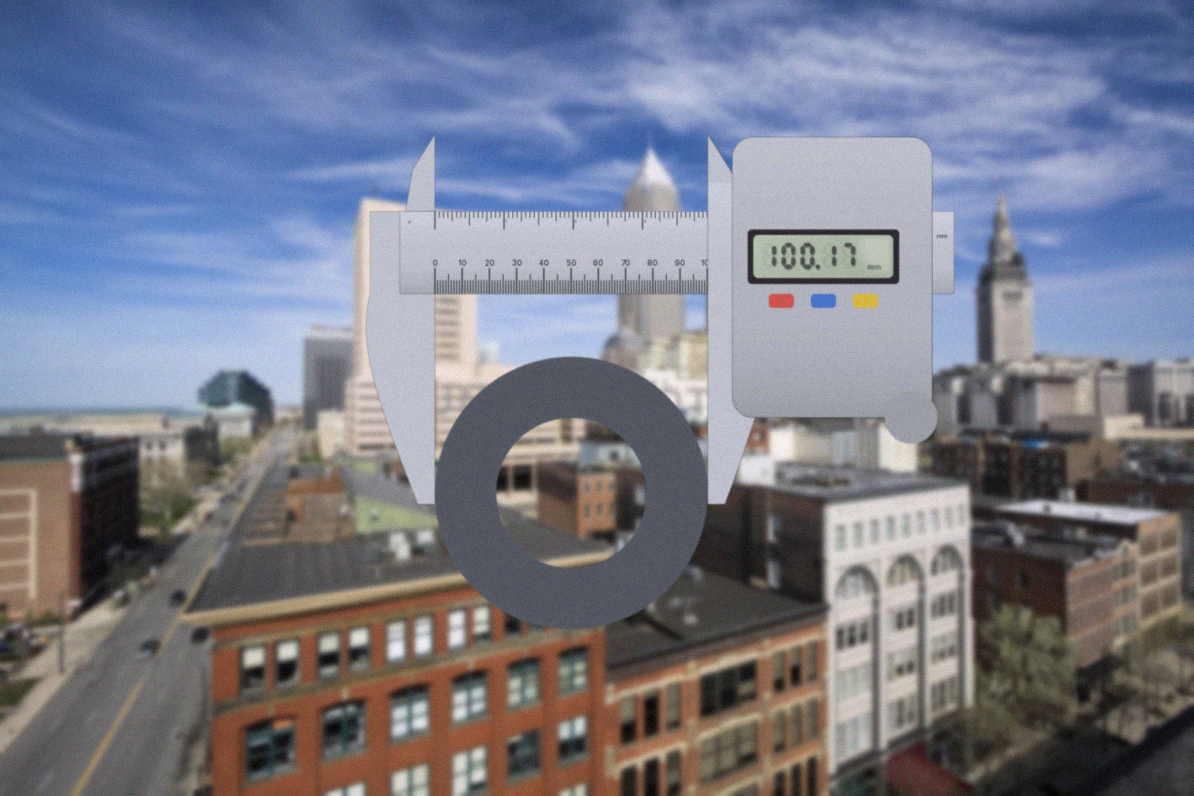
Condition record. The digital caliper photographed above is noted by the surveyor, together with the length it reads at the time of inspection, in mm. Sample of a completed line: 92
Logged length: 100.17
